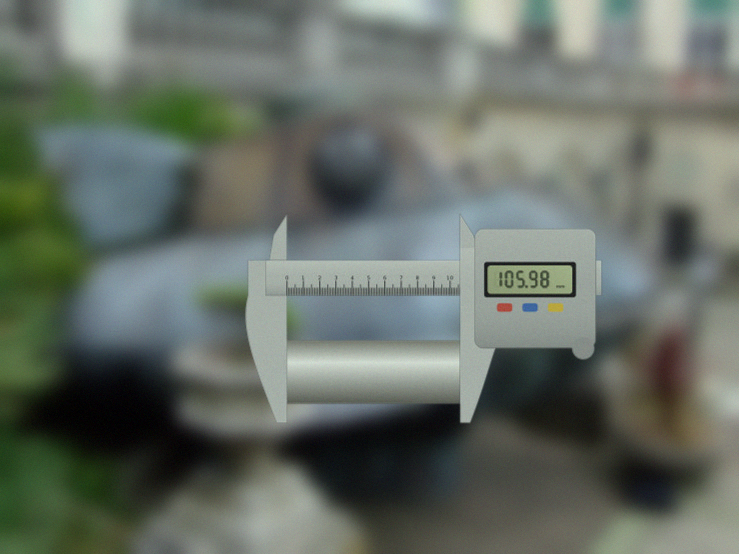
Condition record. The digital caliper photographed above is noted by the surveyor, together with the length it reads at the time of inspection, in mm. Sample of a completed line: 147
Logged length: 105.98
